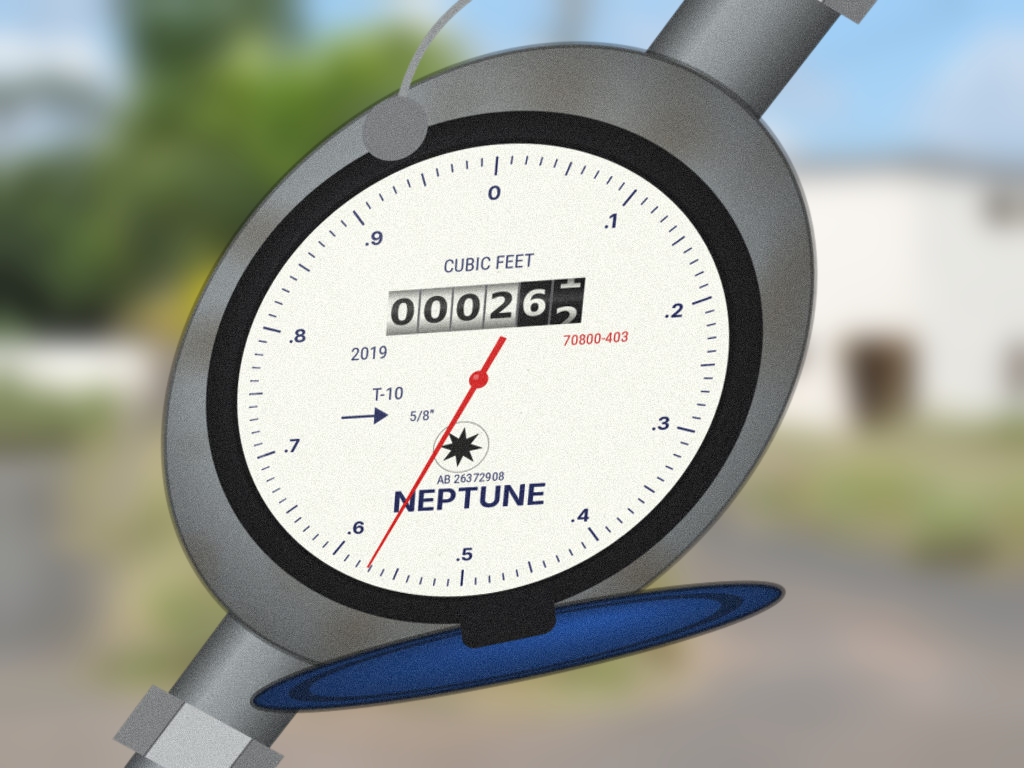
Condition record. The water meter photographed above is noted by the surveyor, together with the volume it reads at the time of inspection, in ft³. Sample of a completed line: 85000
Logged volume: 261.57
